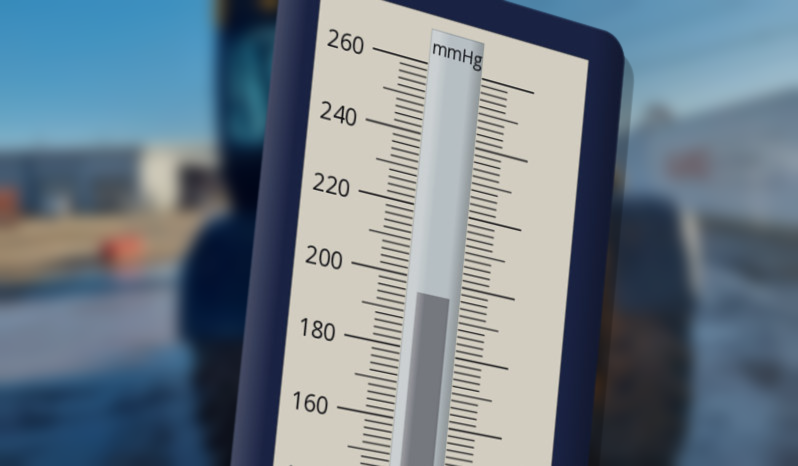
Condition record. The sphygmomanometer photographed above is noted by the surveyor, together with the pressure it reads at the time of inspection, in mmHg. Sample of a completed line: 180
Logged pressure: 196
